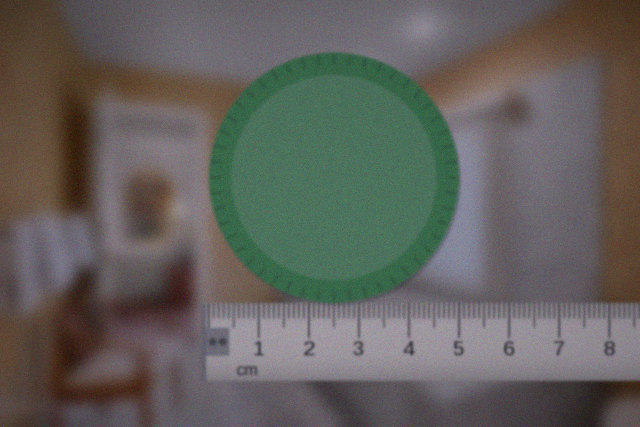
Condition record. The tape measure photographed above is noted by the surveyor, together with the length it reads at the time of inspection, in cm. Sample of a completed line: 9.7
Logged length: 5
